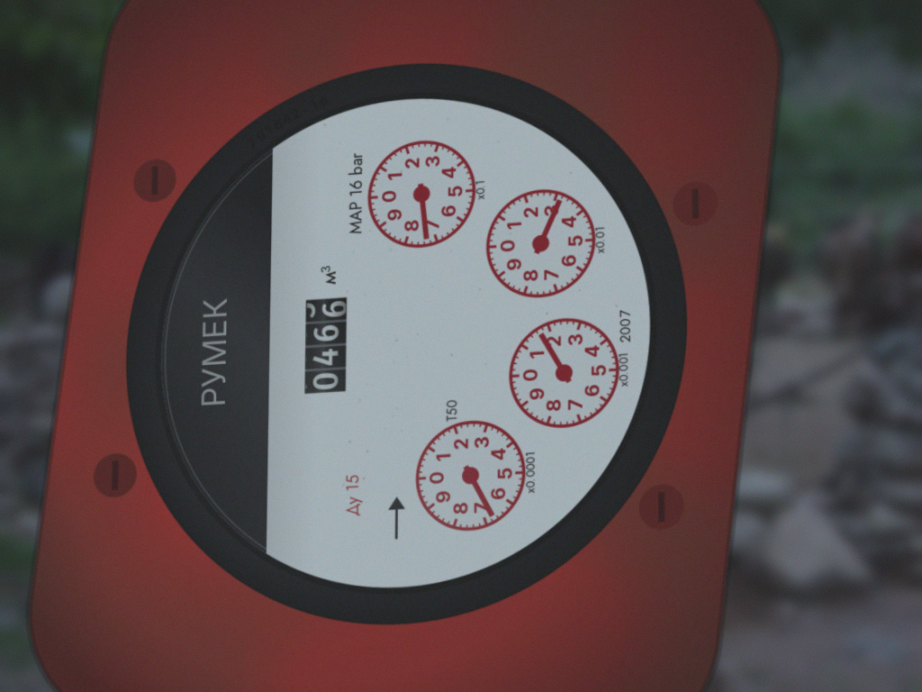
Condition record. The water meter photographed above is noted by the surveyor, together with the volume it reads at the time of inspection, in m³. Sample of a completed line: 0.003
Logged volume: 465.7316
